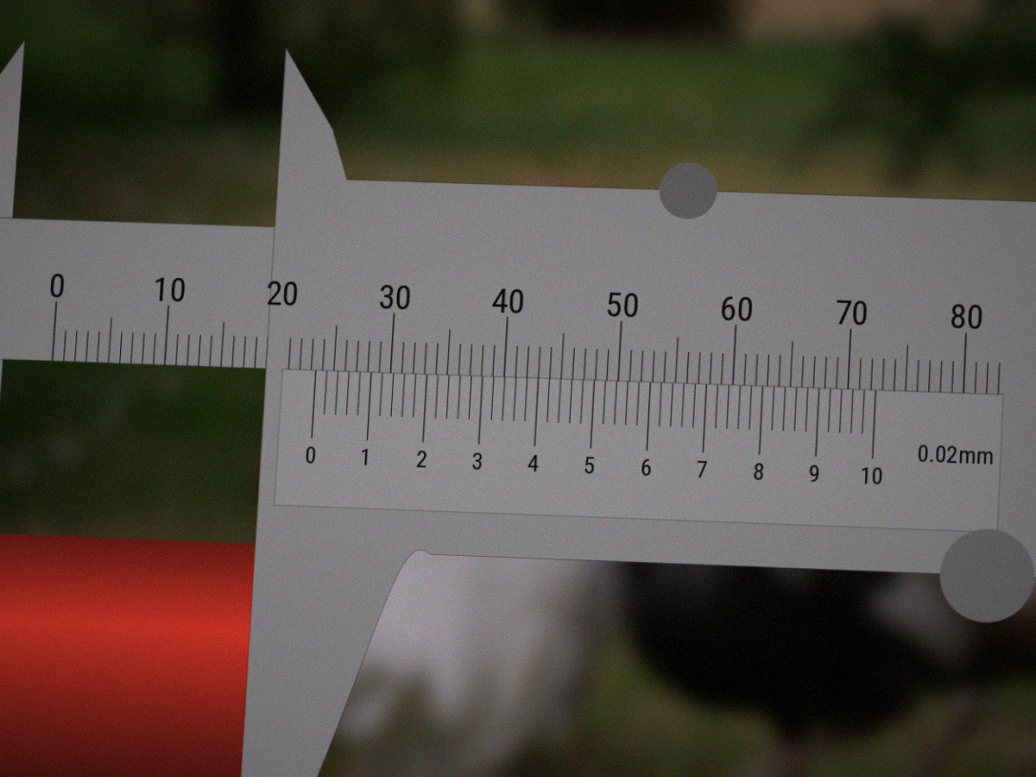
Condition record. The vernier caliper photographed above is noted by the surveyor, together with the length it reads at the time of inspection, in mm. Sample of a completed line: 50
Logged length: 23.4
